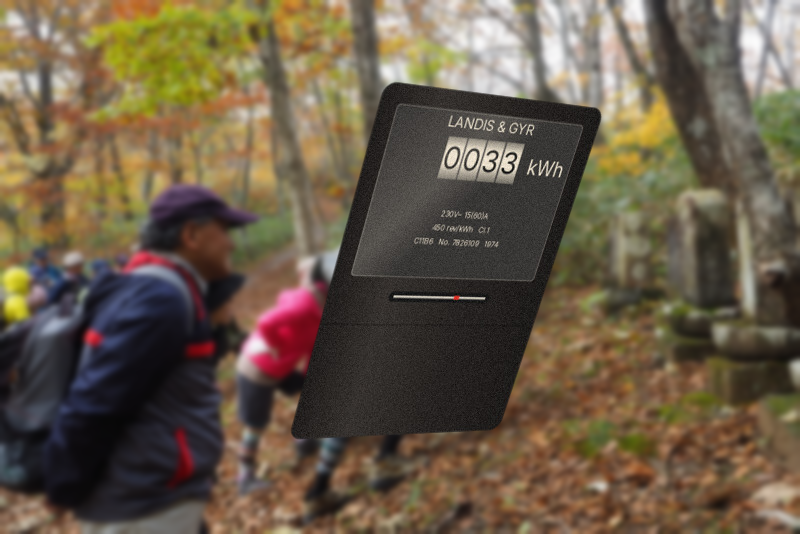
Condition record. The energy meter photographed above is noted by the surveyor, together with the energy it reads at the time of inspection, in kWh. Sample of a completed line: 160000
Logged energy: 33
